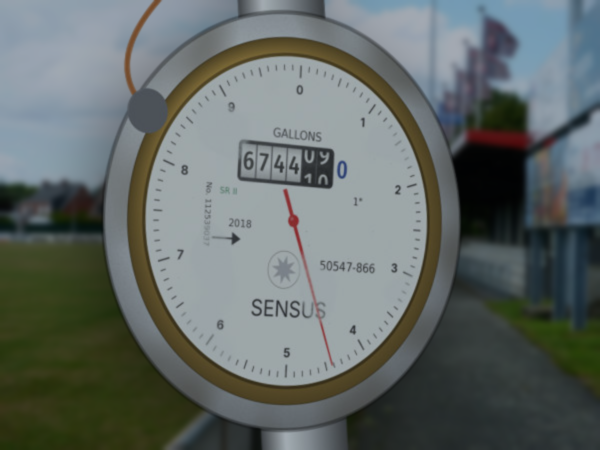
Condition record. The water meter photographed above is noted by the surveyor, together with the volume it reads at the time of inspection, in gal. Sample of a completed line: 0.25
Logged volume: 6744094.4
